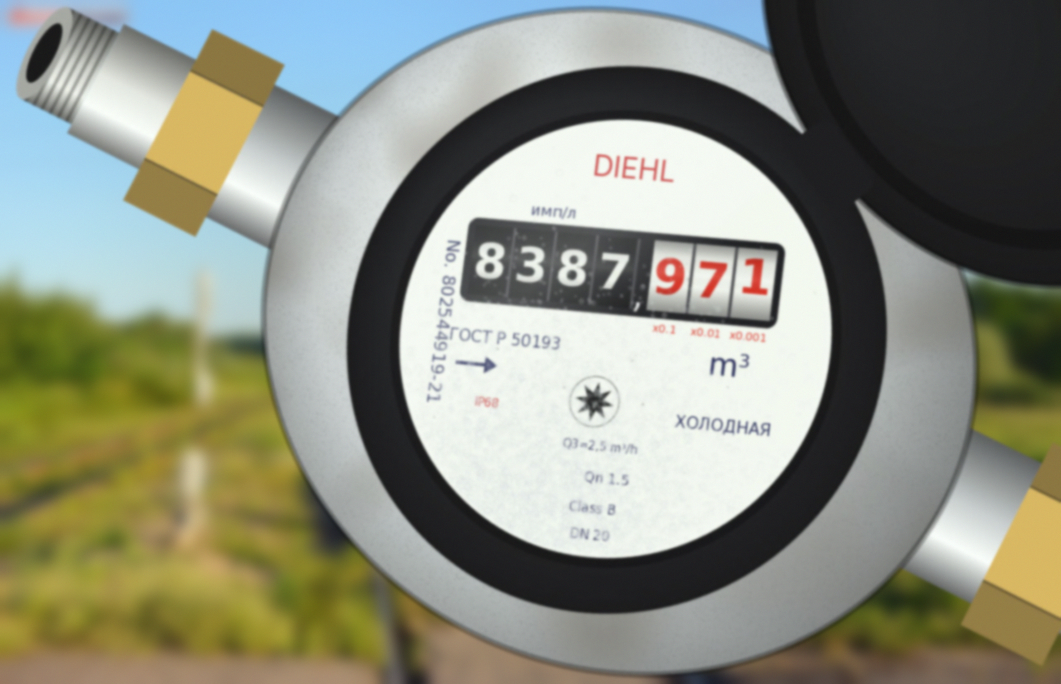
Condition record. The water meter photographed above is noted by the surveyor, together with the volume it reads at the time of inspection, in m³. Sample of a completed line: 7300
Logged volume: 8387.971
